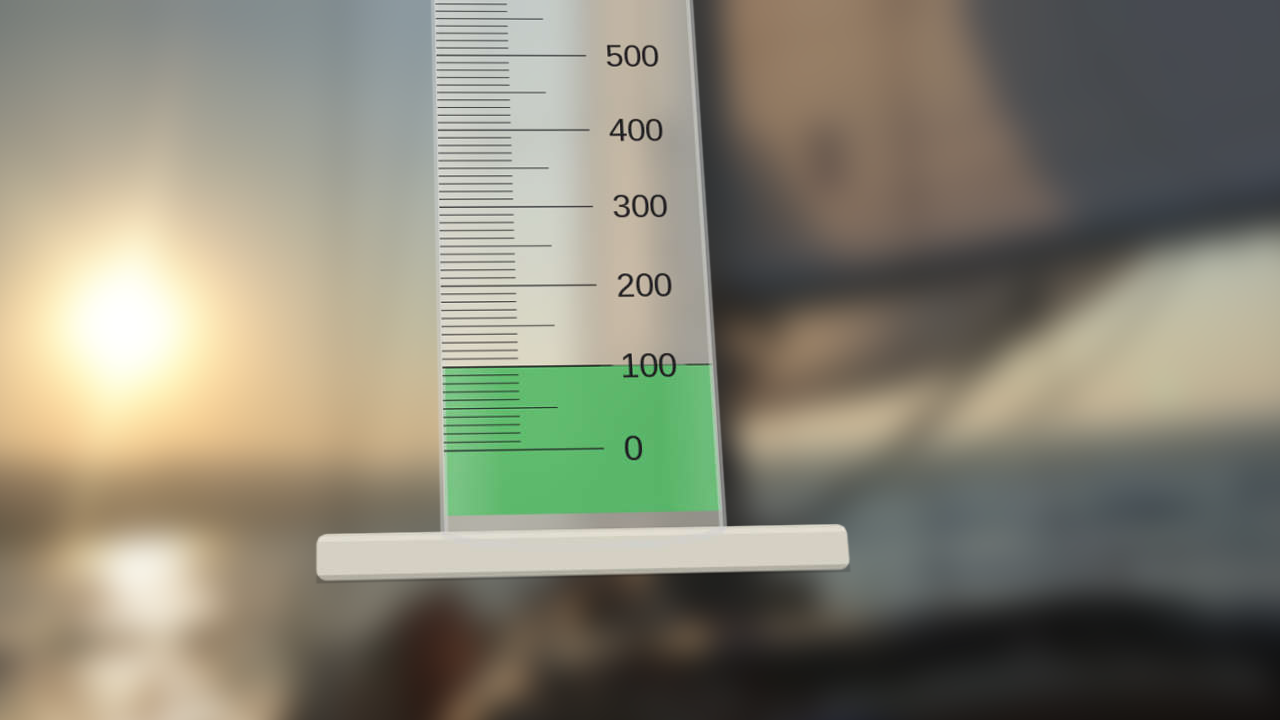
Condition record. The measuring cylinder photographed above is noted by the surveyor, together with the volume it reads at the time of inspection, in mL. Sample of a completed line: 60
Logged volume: 100
